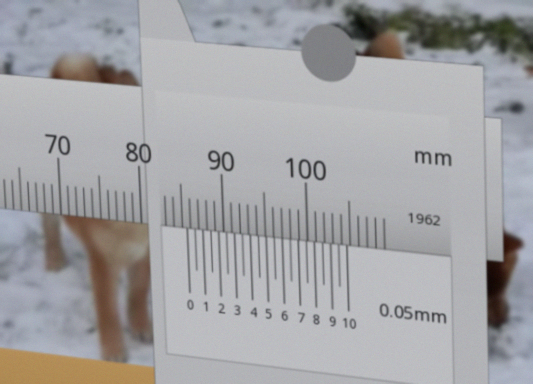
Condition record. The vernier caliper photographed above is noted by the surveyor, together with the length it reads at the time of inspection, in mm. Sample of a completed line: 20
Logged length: 85.6
